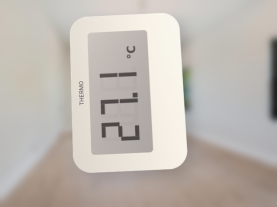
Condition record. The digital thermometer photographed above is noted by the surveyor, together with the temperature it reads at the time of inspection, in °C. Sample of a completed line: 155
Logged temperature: 27.1
